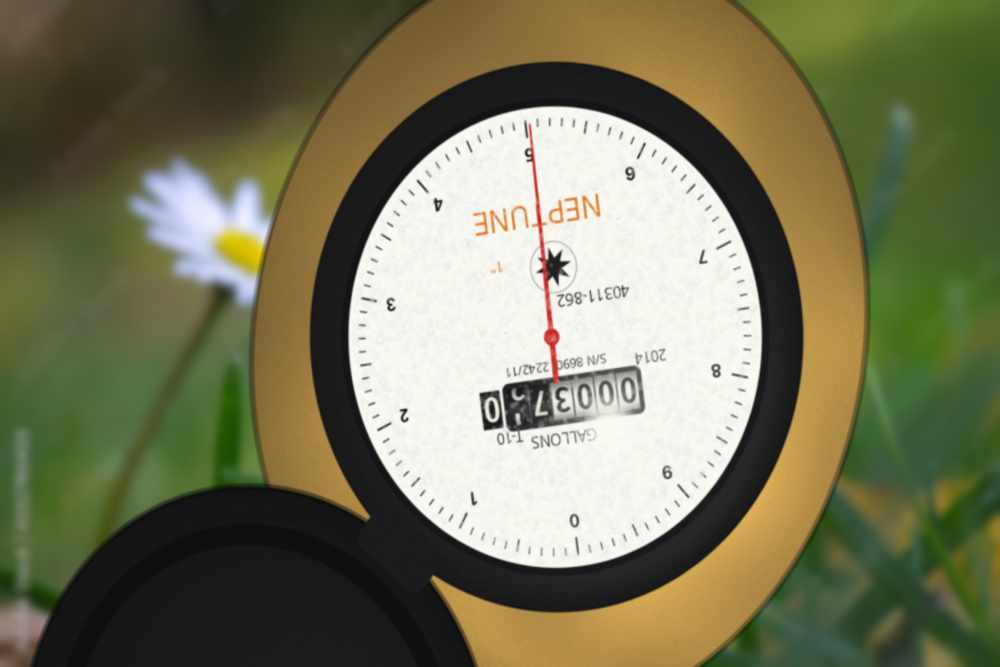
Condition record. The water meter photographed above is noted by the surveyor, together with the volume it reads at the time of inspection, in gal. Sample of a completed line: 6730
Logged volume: 3715.0
